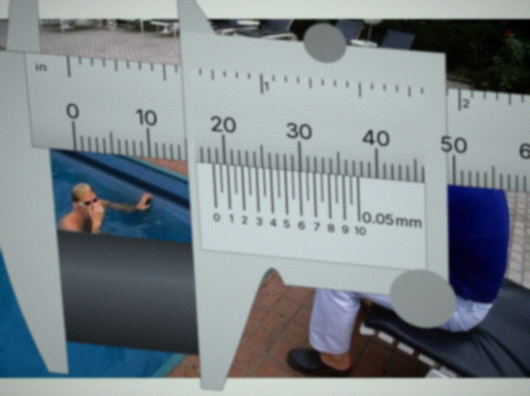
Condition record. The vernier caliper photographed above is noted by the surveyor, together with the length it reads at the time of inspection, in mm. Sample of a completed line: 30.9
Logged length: 18.5
